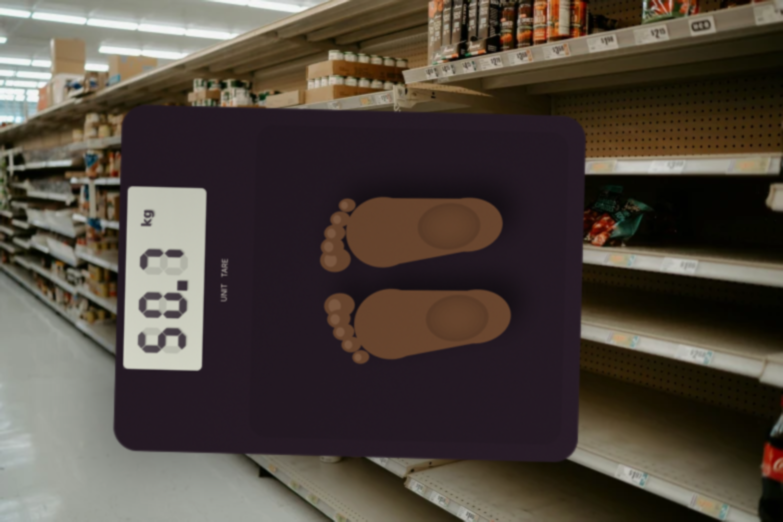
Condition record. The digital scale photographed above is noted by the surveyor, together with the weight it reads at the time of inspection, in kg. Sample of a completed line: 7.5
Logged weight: 50.7
